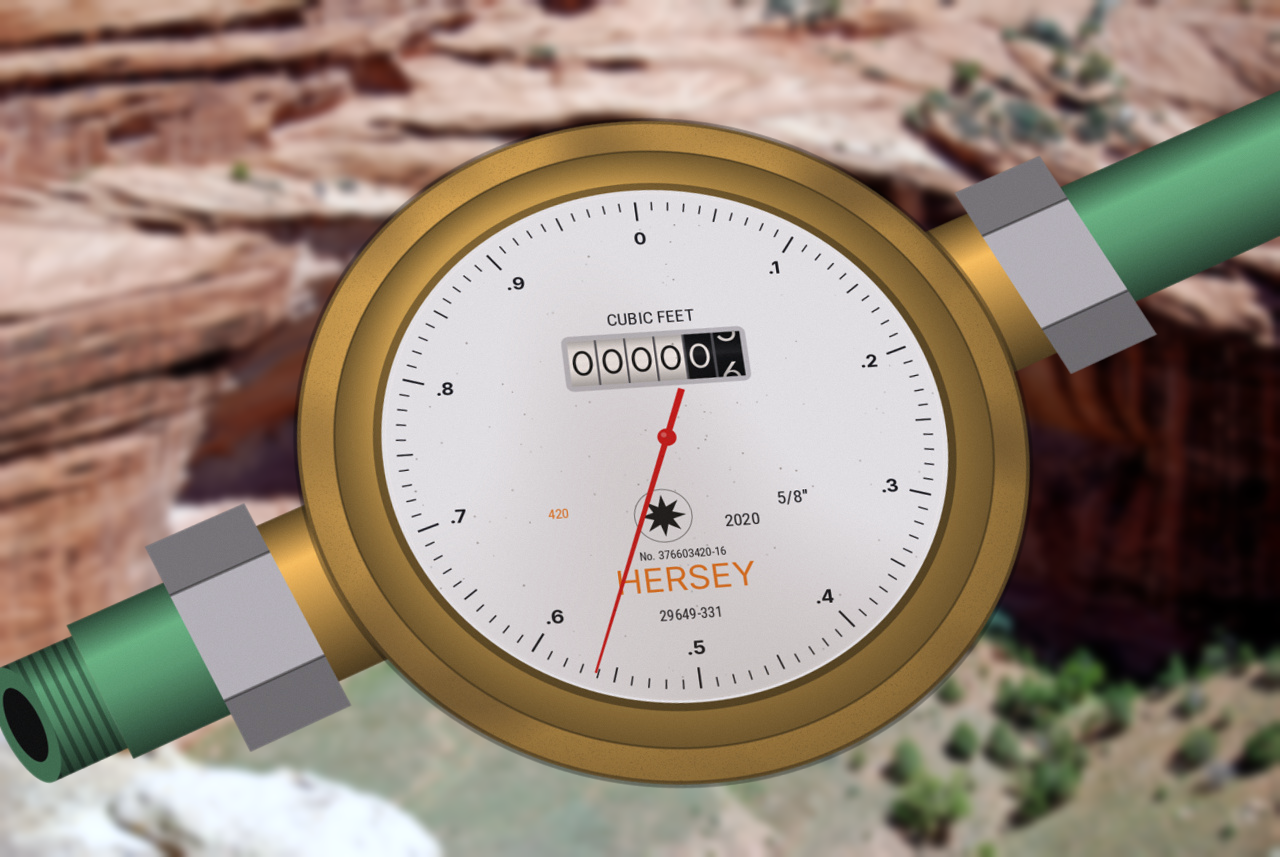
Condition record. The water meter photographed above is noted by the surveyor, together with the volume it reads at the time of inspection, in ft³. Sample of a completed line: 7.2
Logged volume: 5.56
